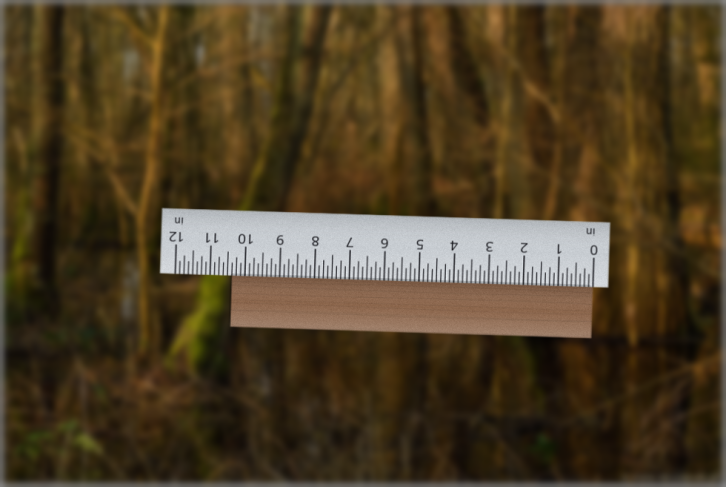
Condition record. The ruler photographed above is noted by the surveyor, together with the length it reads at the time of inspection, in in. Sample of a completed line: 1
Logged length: 10.375
